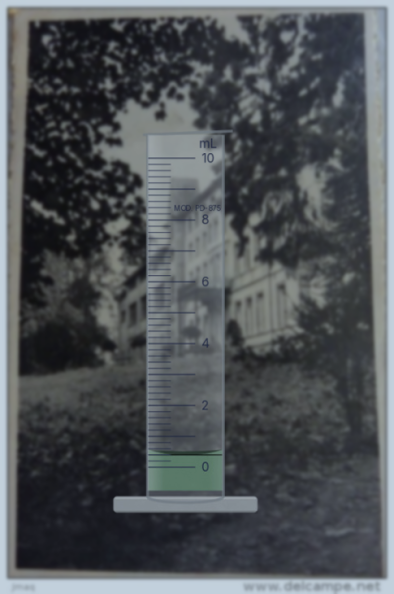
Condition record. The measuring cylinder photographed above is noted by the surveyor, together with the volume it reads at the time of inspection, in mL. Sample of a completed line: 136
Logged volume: 0.4
